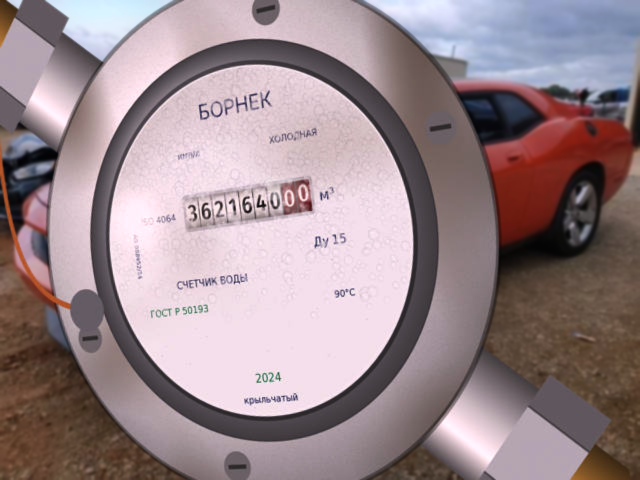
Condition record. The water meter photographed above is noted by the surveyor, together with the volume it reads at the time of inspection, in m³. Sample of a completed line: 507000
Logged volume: 3621640.00
